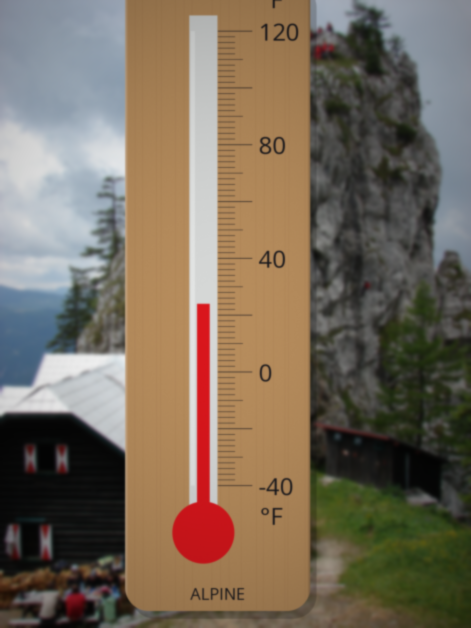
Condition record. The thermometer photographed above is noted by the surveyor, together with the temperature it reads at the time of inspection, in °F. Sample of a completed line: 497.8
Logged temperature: 24
